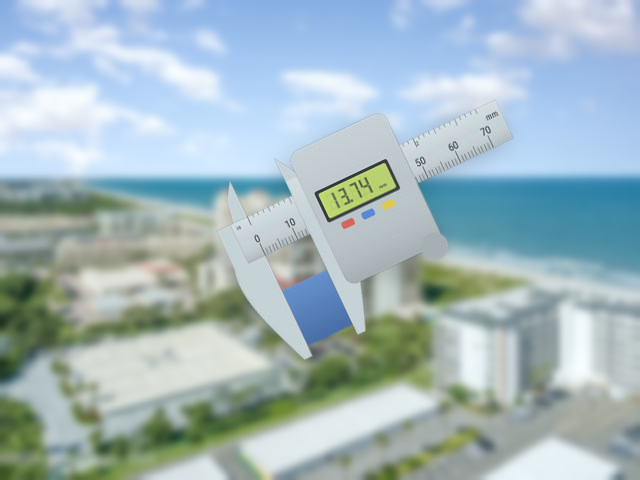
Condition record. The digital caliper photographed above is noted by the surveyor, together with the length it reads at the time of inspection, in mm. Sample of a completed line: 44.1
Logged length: 13.74
